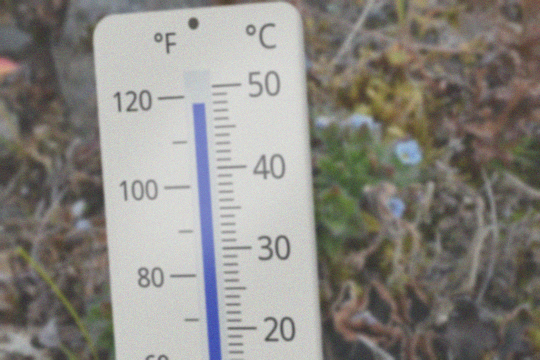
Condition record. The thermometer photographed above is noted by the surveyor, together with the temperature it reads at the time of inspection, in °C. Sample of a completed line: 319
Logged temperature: 48
